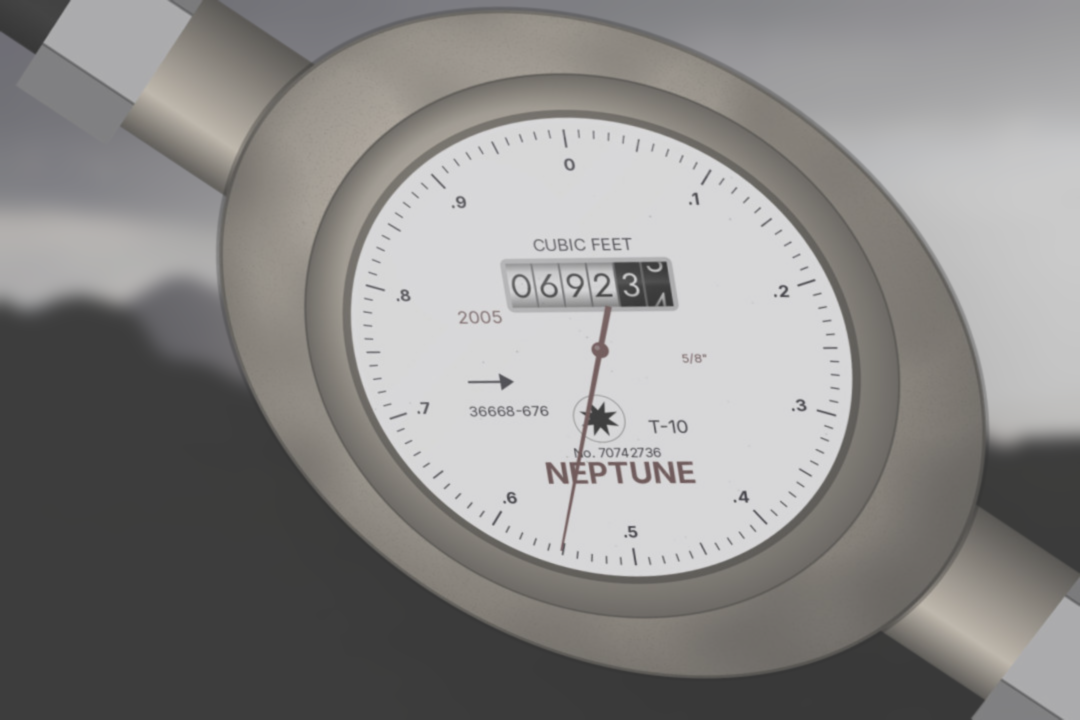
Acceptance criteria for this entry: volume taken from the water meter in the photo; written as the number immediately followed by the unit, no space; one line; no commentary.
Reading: 69233.55ft³
